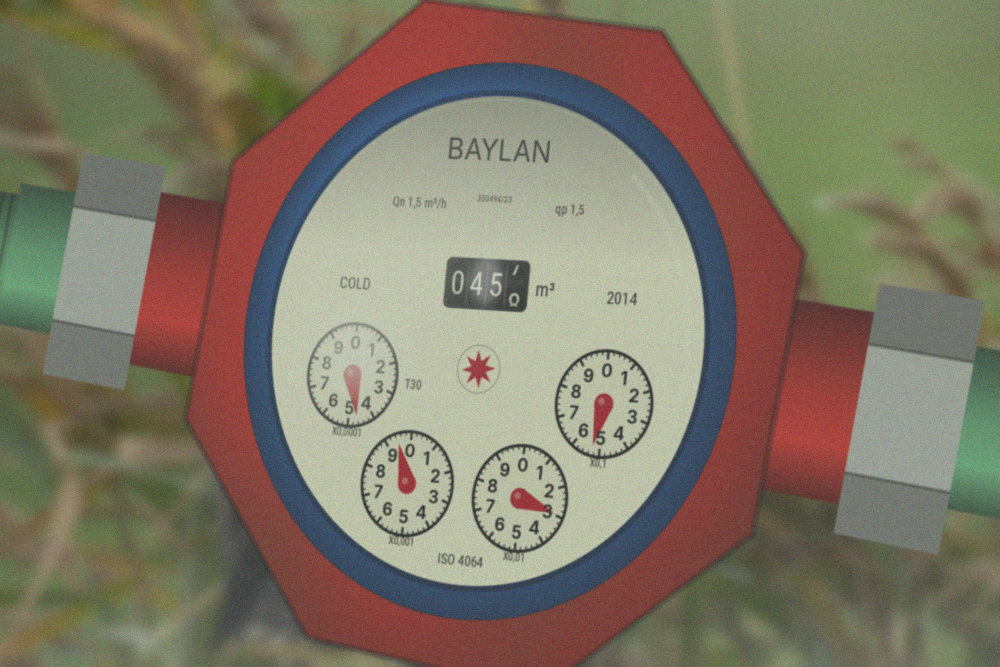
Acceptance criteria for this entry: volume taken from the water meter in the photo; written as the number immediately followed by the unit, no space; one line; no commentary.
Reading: 457.5294m³
